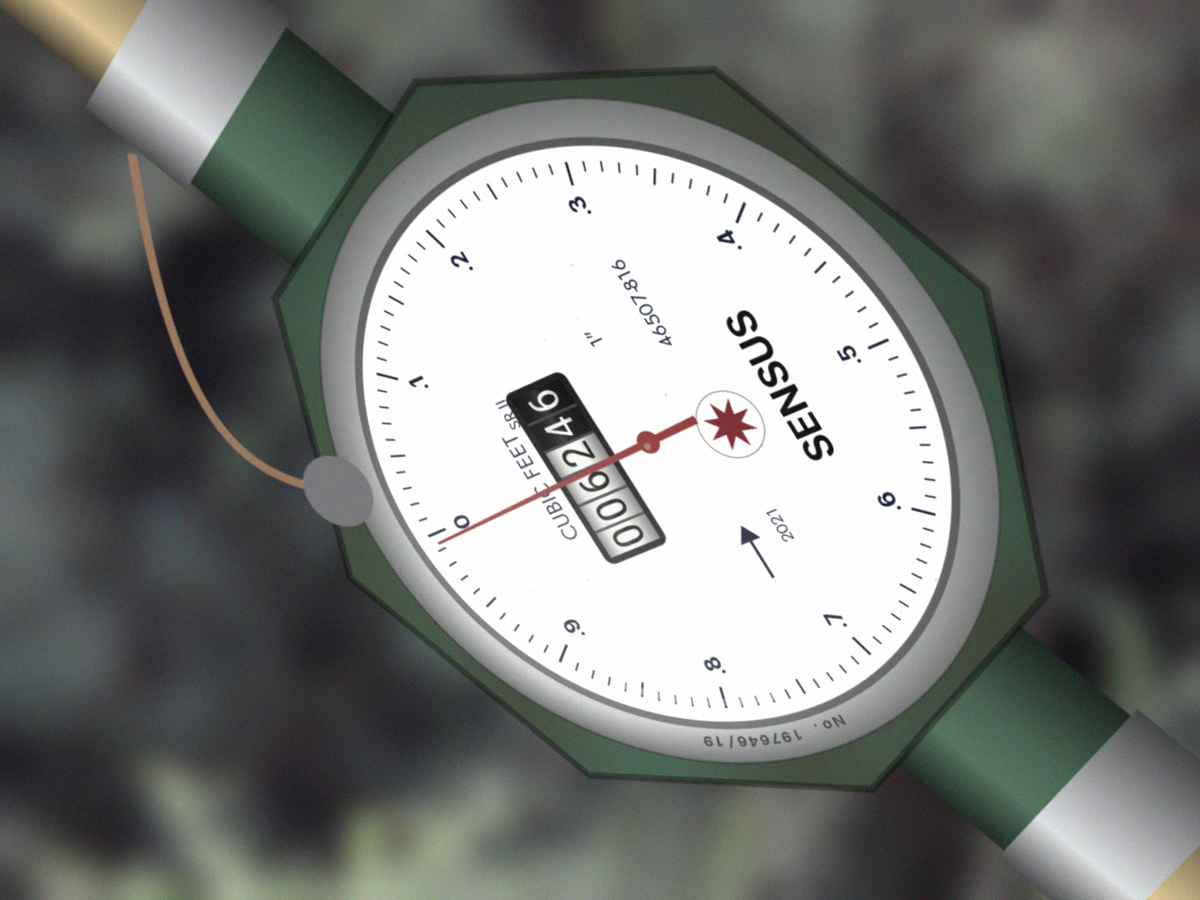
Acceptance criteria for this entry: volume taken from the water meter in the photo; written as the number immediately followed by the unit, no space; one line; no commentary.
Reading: 6245.99ft³
